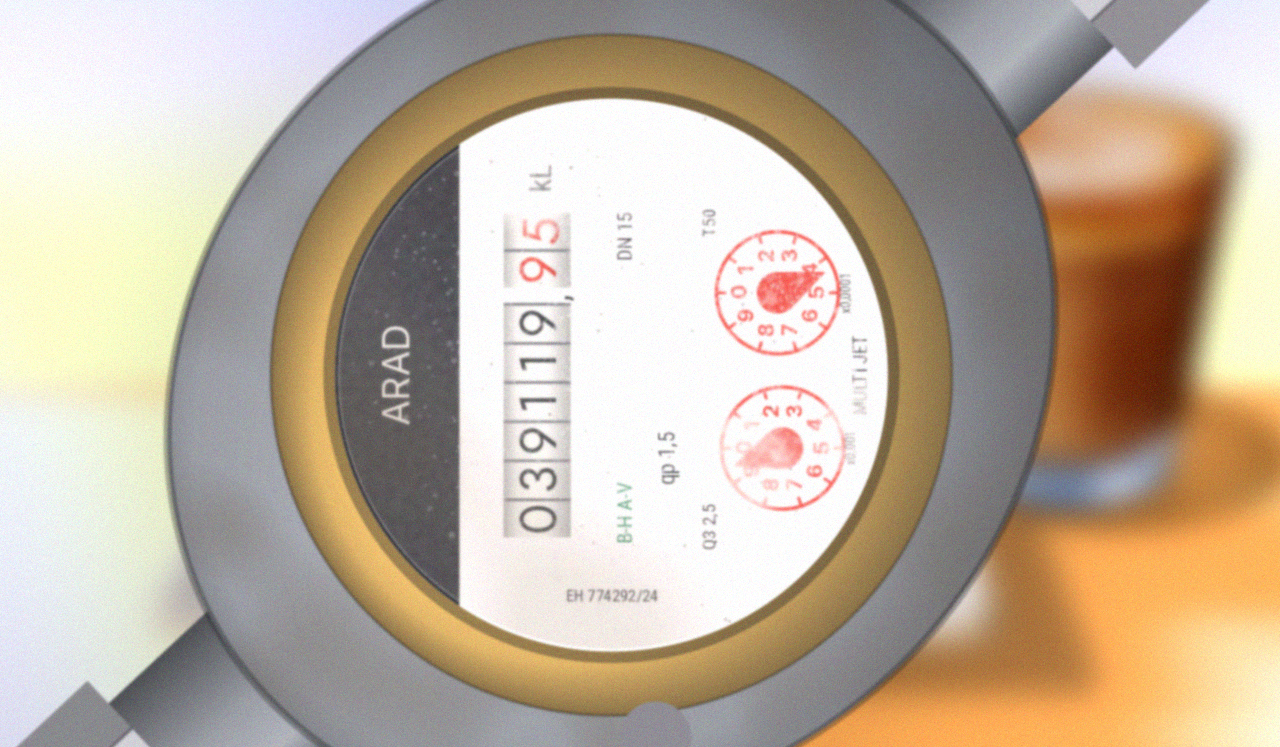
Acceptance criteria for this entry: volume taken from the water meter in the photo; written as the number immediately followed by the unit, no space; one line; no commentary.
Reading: 39119.9494kL
